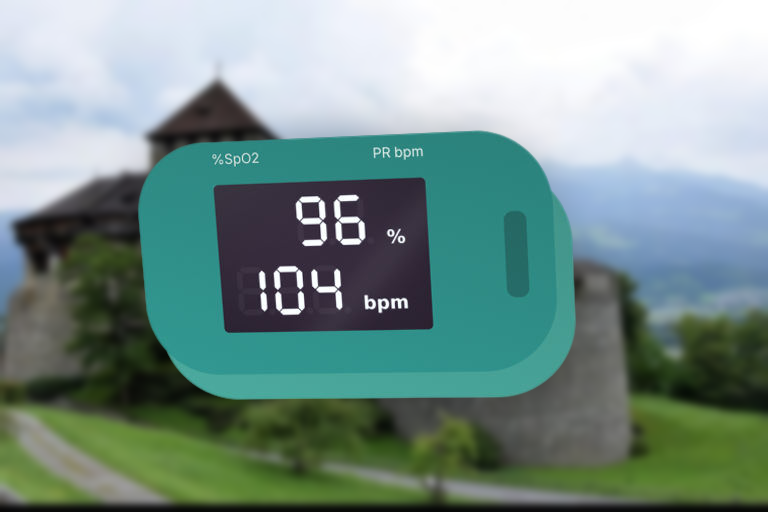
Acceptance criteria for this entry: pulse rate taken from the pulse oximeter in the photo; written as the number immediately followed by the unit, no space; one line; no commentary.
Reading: 104bpm
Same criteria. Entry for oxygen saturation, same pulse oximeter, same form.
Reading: 96%
